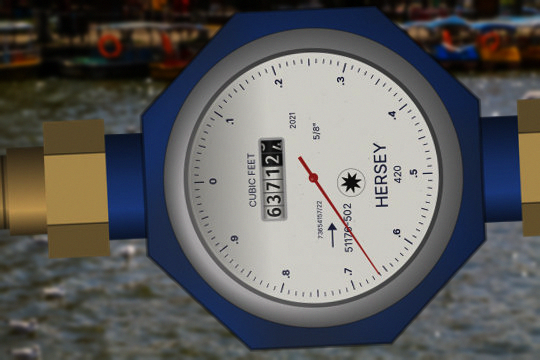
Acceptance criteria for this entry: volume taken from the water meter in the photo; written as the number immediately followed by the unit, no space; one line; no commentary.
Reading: 637123.66ft³
